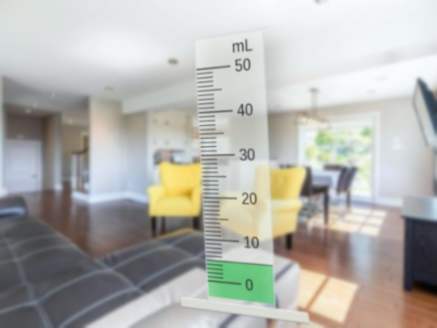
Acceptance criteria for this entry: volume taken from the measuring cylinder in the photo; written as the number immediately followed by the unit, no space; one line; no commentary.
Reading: 5mL
